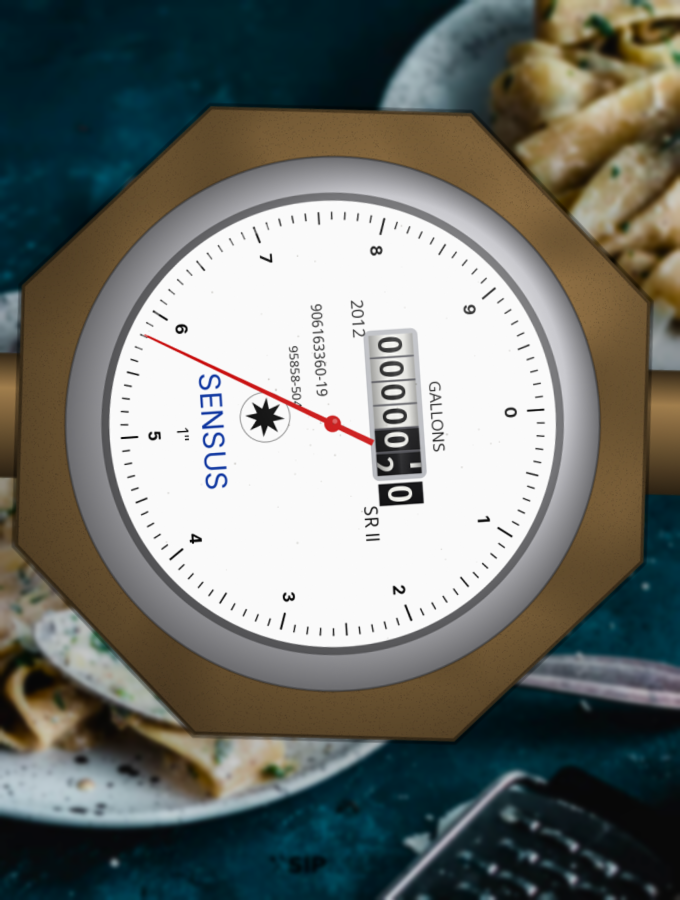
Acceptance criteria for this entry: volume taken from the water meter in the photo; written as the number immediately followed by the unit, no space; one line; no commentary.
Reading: 15.8gal
